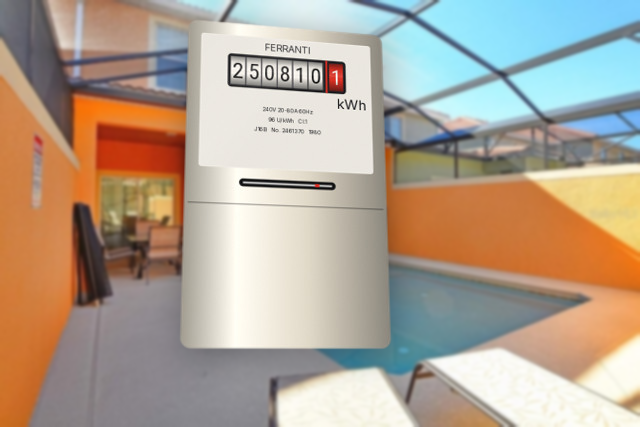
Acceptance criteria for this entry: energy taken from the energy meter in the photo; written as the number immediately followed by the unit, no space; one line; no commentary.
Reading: 250810.1kWh
